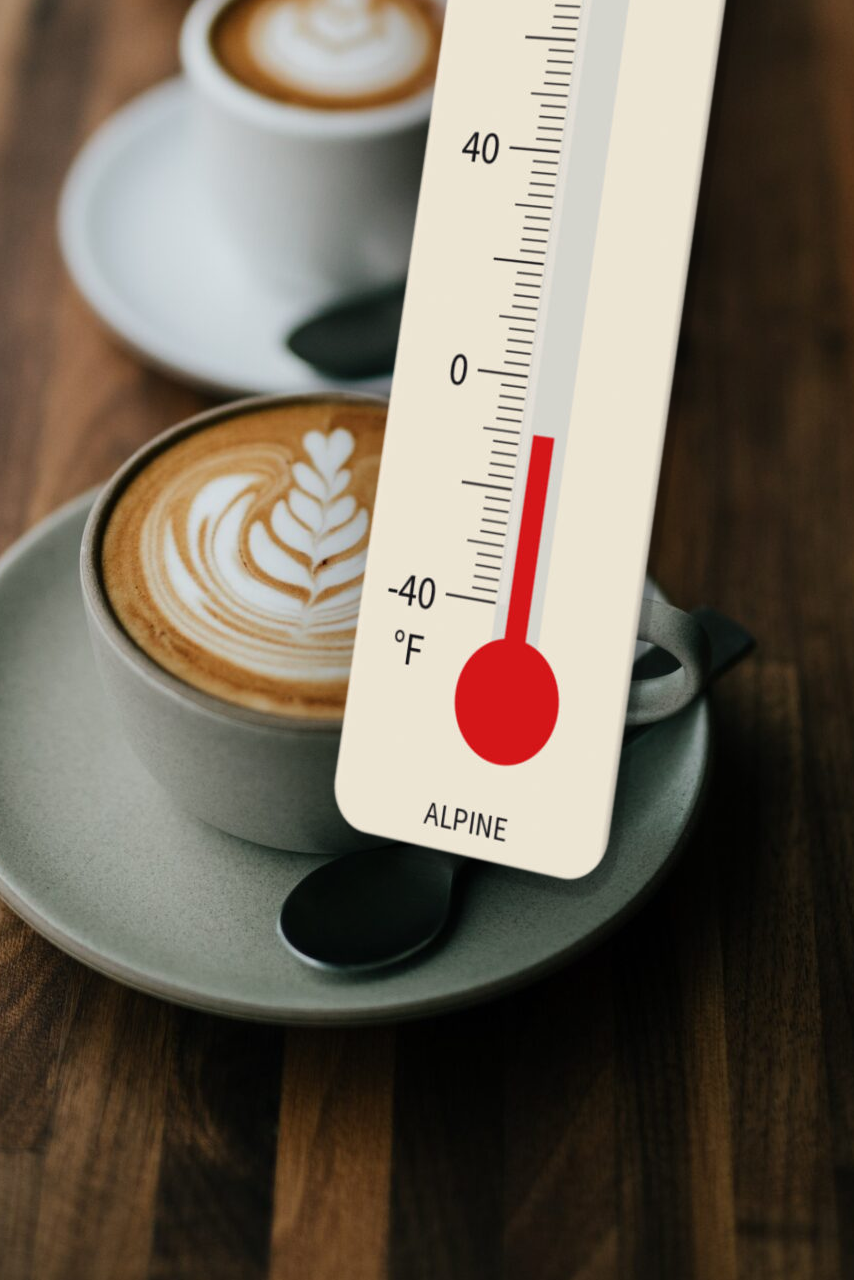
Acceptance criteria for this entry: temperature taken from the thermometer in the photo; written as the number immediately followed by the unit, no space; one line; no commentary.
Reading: -10°F
